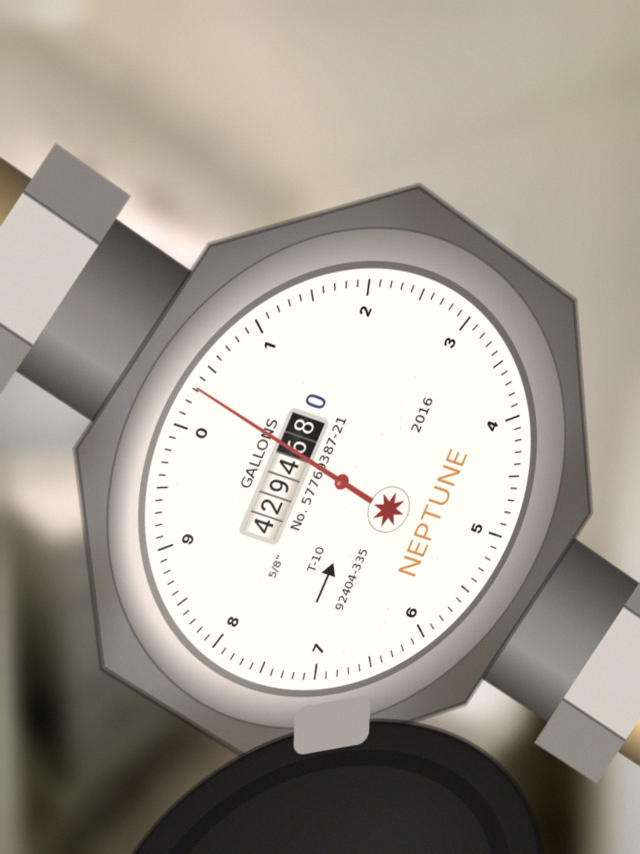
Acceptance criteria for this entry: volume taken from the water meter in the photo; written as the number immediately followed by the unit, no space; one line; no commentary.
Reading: 4294680.3gal
